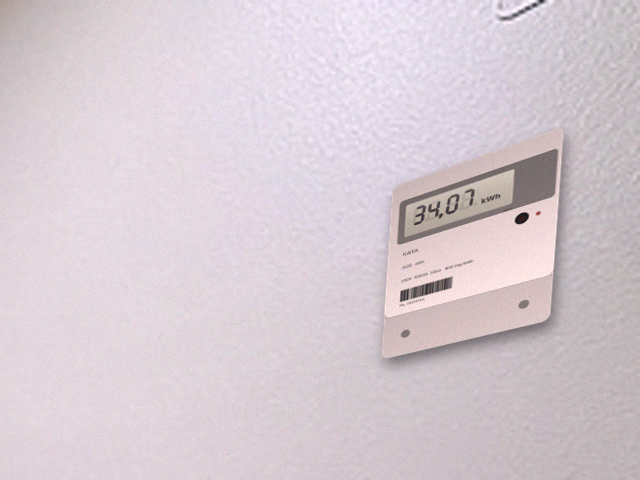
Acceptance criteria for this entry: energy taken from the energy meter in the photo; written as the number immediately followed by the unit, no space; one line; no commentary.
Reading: 34.07kWh
